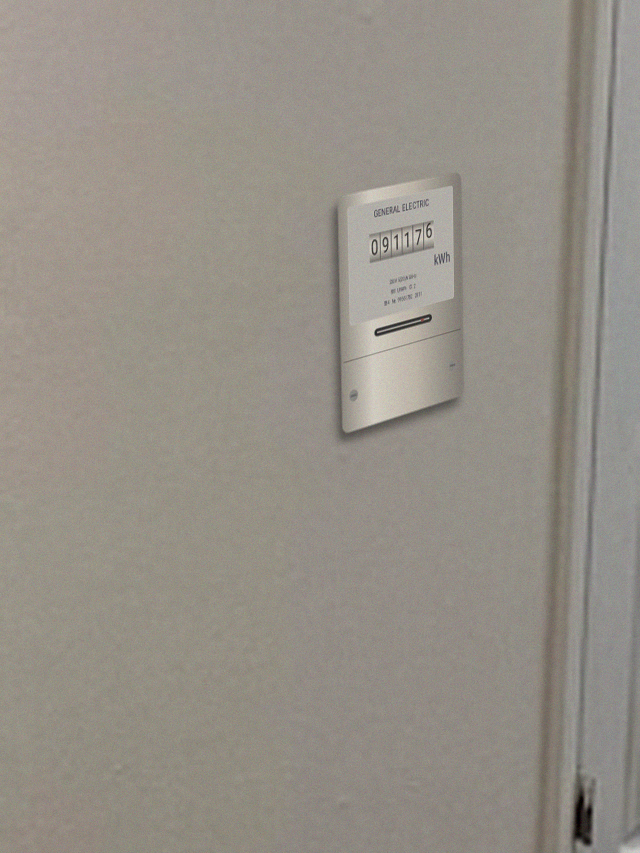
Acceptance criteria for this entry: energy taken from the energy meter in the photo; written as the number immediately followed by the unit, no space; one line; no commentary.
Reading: 91176kWh
